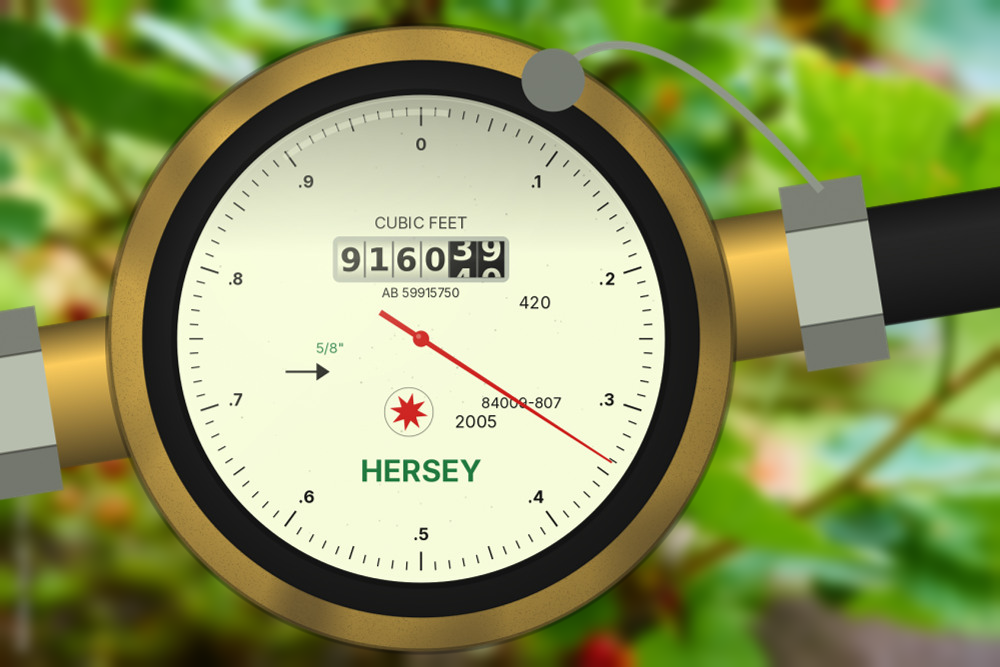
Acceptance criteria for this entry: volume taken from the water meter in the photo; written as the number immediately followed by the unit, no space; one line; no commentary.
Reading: 916039.34ft³
